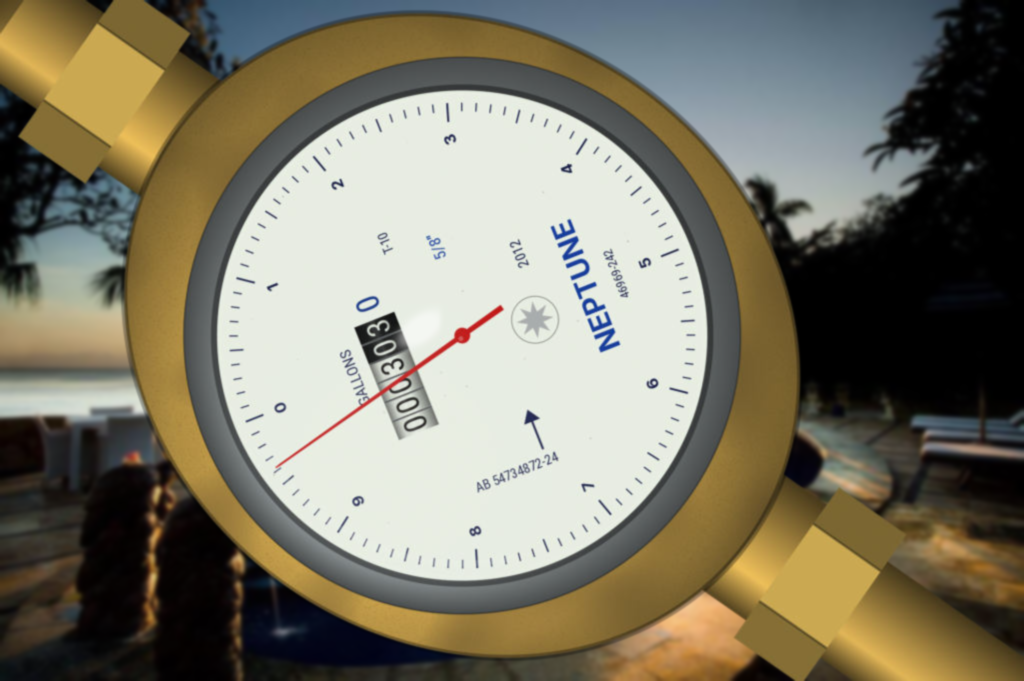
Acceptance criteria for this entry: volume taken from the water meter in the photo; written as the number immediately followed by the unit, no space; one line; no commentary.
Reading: 3029.6gal
